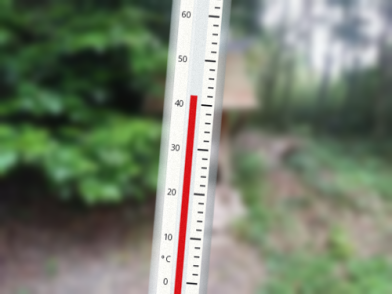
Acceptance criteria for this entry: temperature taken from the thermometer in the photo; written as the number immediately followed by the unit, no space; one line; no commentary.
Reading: 42°C
